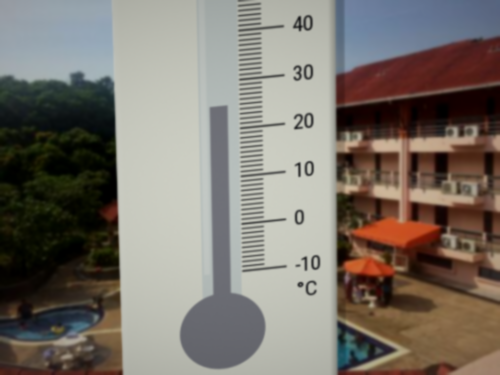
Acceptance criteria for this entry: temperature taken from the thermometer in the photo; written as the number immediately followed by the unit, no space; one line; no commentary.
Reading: 25°C
